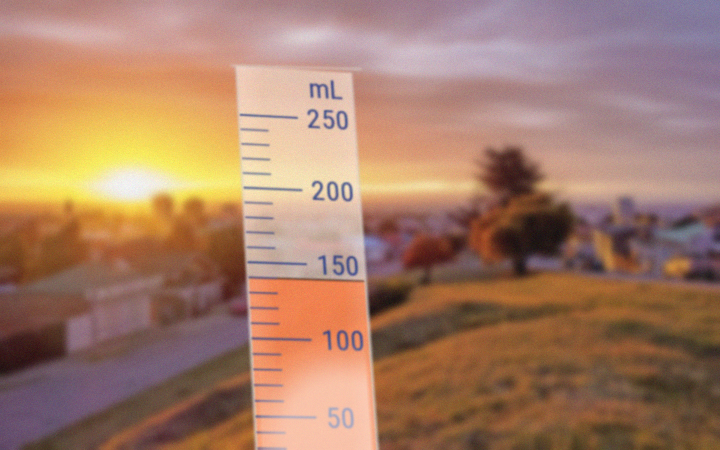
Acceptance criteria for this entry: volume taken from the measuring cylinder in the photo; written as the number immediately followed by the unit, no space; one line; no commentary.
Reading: 140mL
